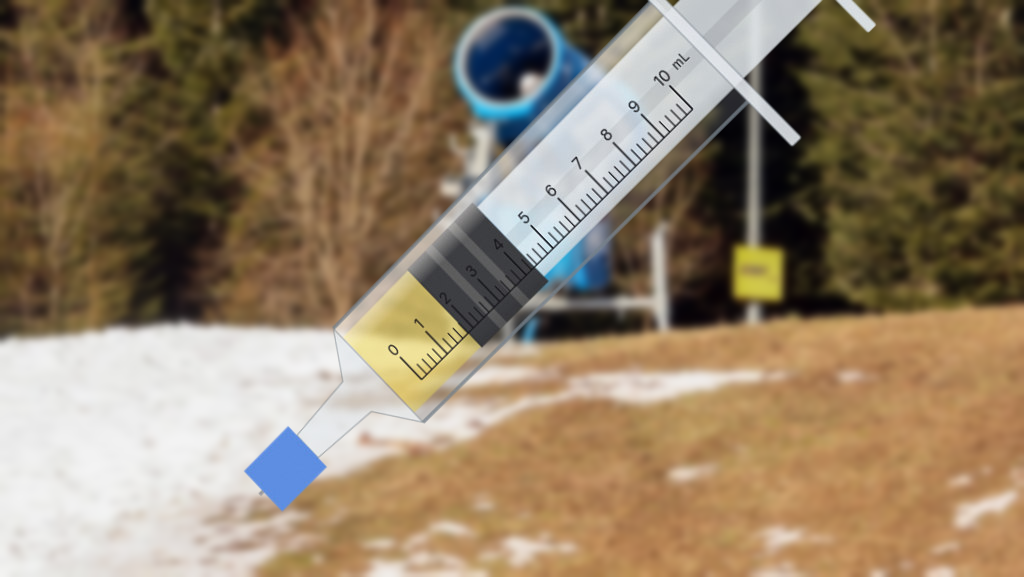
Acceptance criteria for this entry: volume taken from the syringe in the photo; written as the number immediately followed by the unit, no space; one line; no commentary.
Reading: 1.8mL
